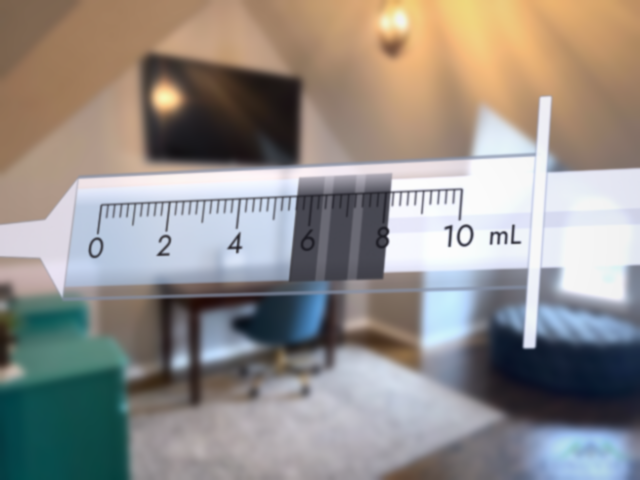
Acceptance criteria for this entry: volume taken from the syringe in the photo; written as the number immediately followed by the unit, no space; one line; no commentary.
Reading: 5.6mL
